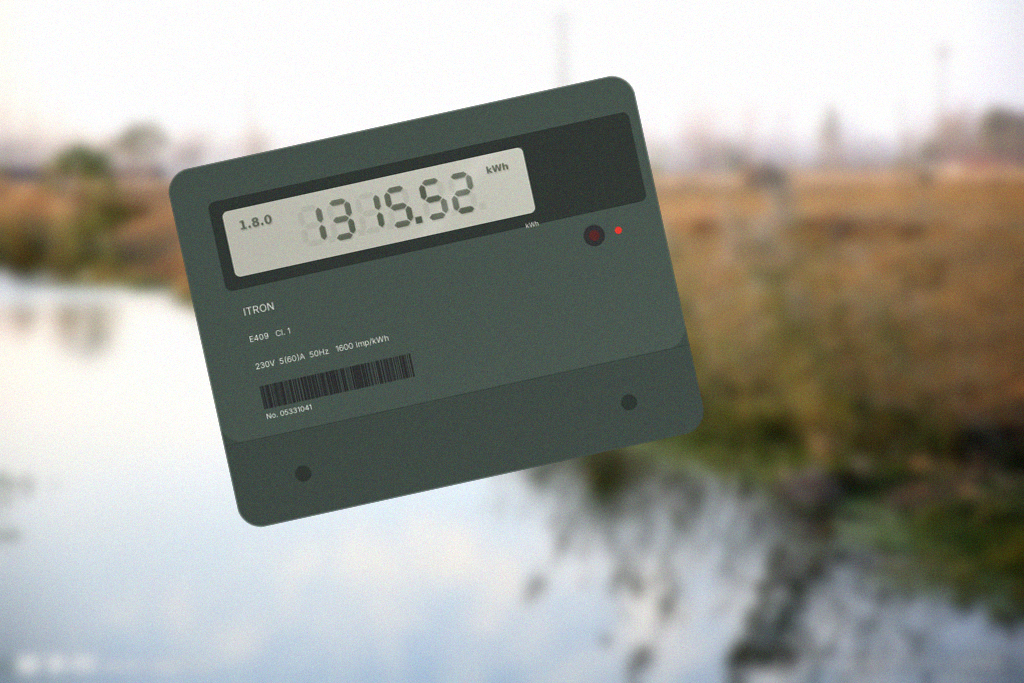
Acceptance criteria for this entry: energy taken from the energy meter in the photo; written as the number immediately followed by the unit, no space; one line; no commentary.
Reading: 1315.52kWh
